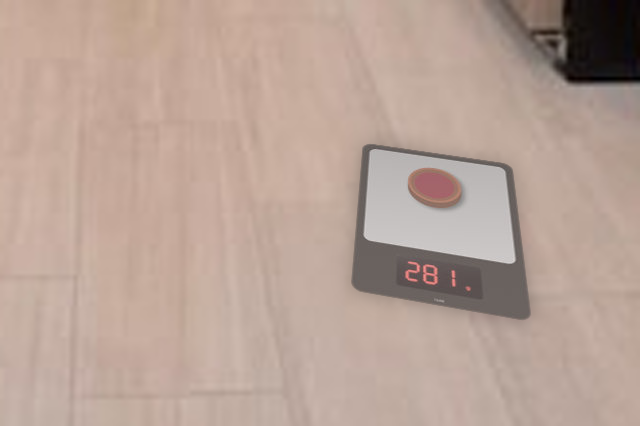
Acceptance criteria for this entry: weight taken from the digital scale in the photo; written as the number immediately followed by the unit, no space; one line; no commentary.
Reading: 281g
